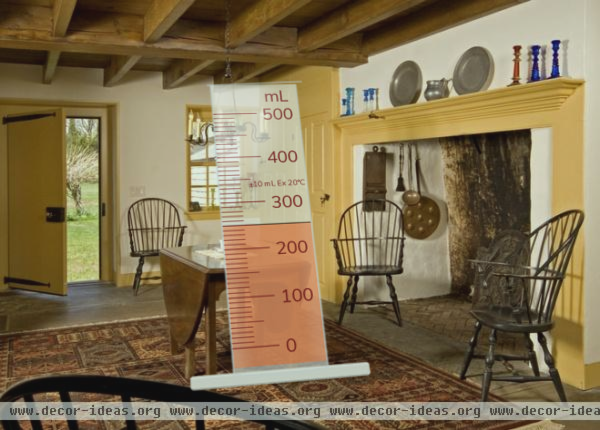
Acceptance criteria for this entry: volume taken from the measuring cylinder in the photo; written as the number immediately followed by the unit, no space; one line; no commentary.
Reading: 250mL
